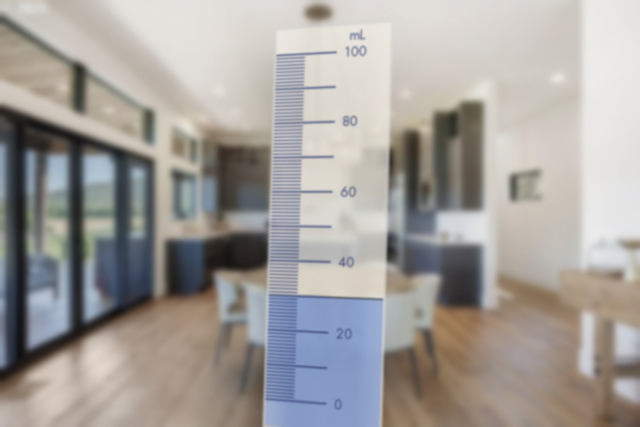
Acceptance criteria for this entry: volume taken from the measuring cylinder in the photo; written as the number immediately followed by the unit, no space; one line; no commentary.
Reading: 30mL
